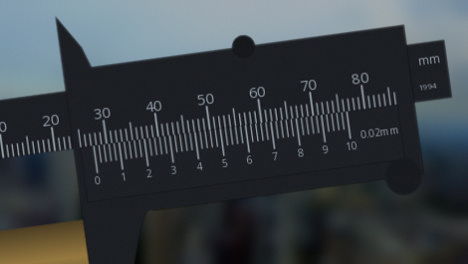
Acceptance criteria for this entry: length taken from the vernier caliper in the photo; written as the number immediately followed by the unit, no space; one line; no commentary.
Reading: 27.5mm
